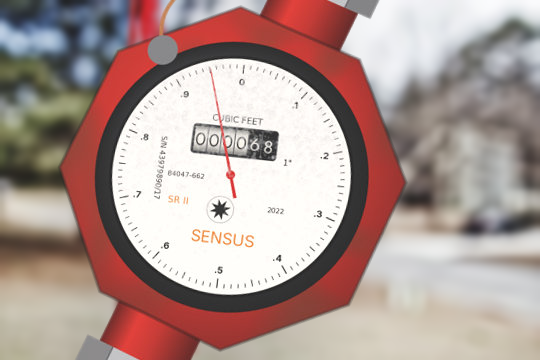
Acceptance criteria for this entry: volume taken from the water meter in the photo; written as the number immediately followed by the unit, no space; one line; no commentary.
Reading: 67.95ft³
